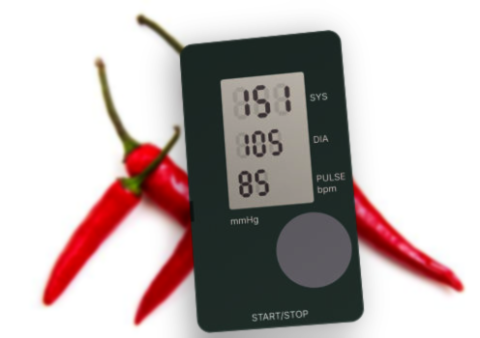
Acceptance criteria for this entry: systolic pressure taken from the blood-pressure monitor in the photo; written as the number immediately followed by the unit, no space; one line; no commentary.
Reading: 151mmHg
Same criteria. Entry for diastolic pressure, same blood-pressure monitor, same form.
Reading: 105mmHg
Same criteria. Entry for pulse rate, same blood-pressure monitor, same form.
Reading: 85bpm
